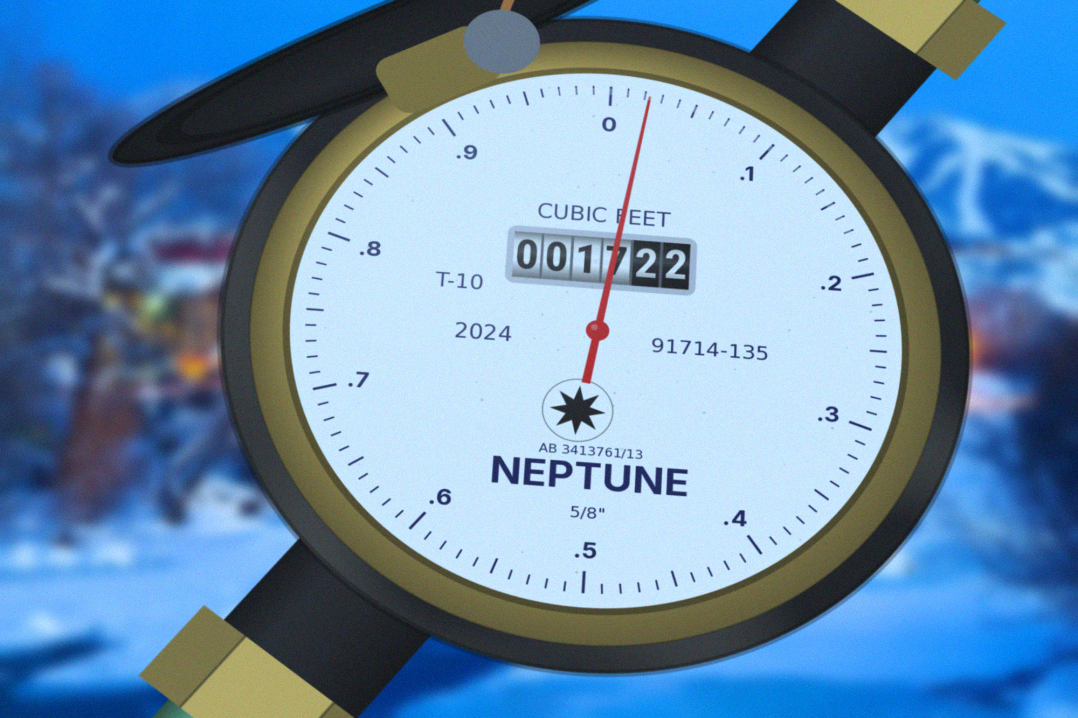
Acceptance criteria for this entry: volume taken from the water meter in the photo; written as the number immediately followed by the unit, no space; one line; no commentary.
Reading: 1722.02ft³
